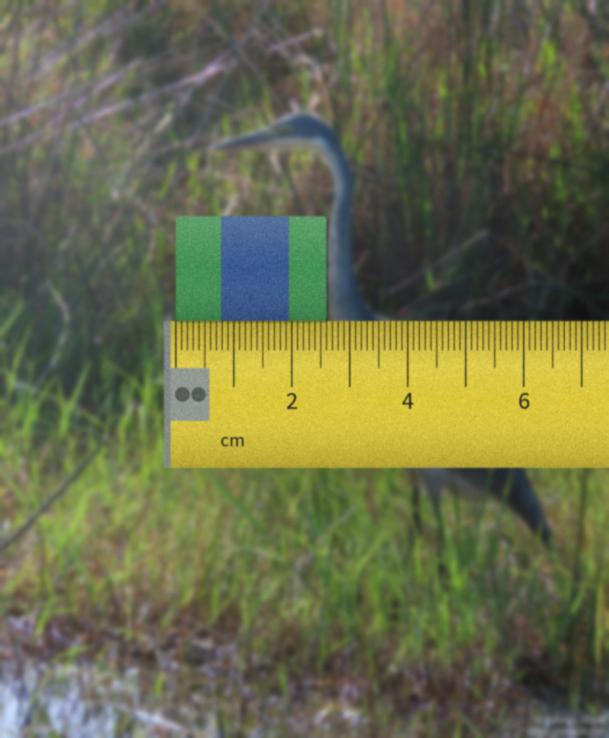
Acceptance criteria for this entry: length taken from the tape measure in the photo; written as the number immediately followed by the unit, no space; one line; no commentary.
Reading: 2.6cm
